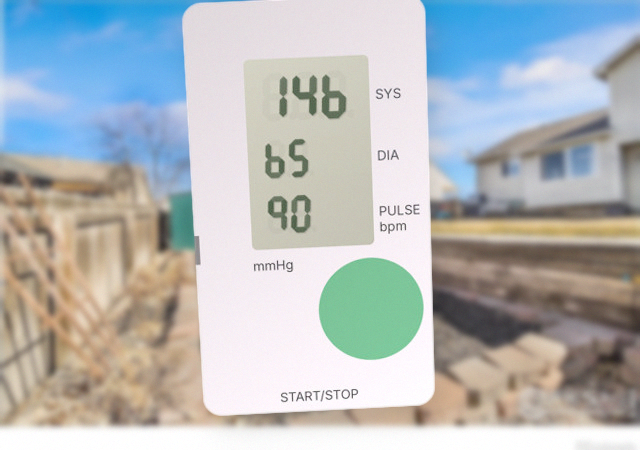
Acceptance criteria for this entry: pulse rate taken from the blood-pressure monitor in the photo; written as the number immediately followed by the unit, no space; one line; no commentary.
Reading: 90bpm
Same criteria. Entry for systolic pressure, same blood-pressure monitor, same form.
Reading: 146mmHg
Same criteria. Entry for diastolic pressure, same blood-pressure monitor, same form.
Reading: 65mmHg
